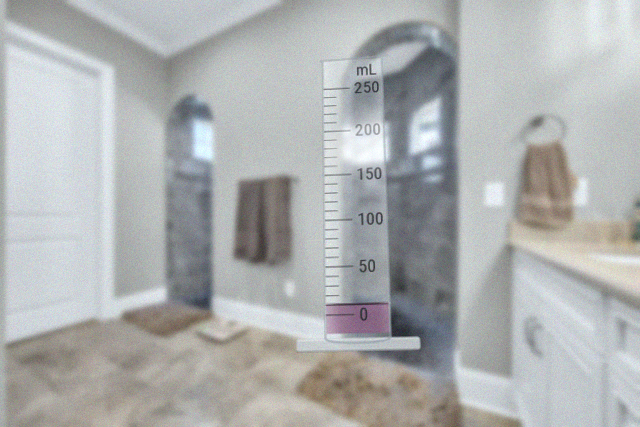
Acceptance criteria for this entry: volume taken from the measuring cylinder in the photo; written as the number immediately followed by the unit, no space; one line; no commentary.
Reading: 10mL
